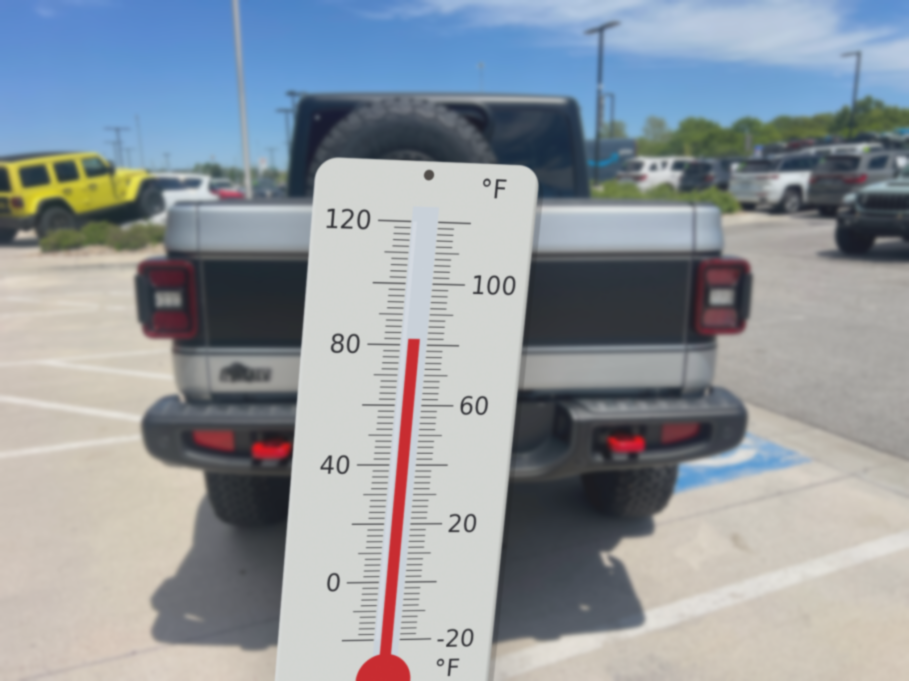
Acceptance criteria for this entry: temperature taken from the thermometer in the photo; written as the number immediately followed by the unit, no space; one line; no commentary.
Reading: 82°F
